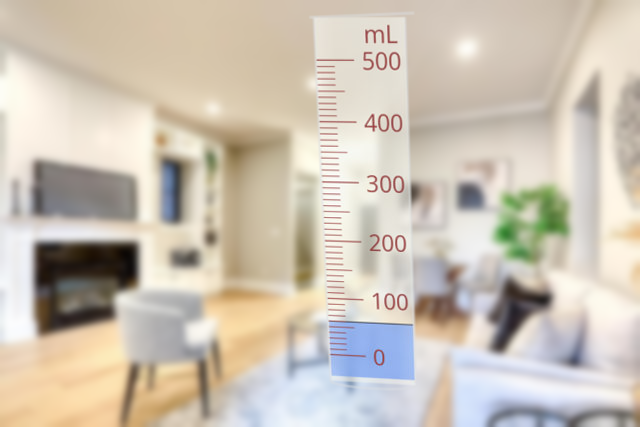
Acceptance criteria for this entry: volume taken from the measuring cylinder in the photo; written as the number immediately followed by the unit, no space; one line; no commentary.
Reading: 60mL
